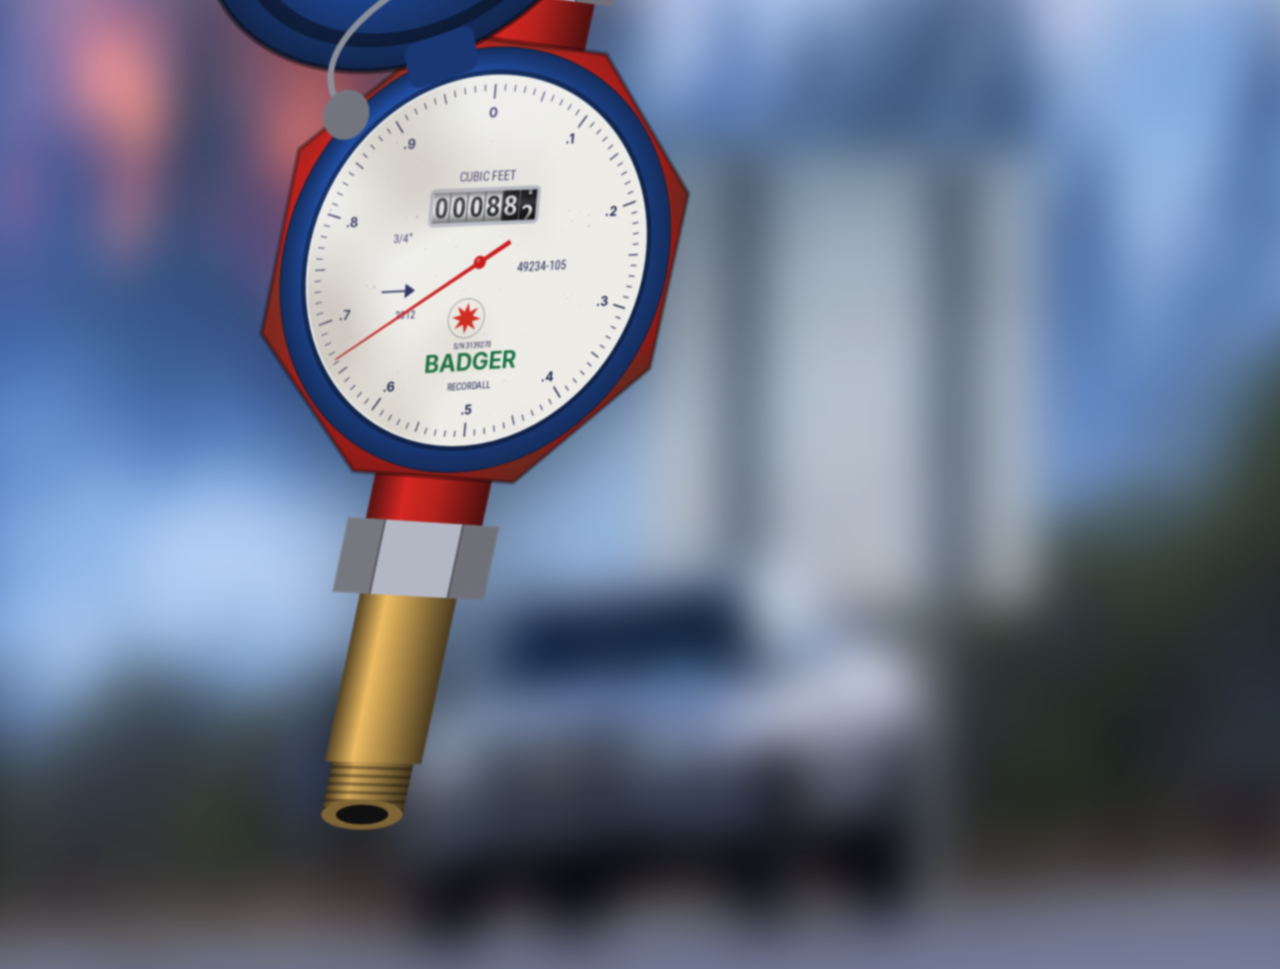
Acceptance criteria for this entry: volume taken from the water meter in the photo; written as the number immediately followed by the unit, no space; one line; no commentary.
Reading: 881.66ft³
